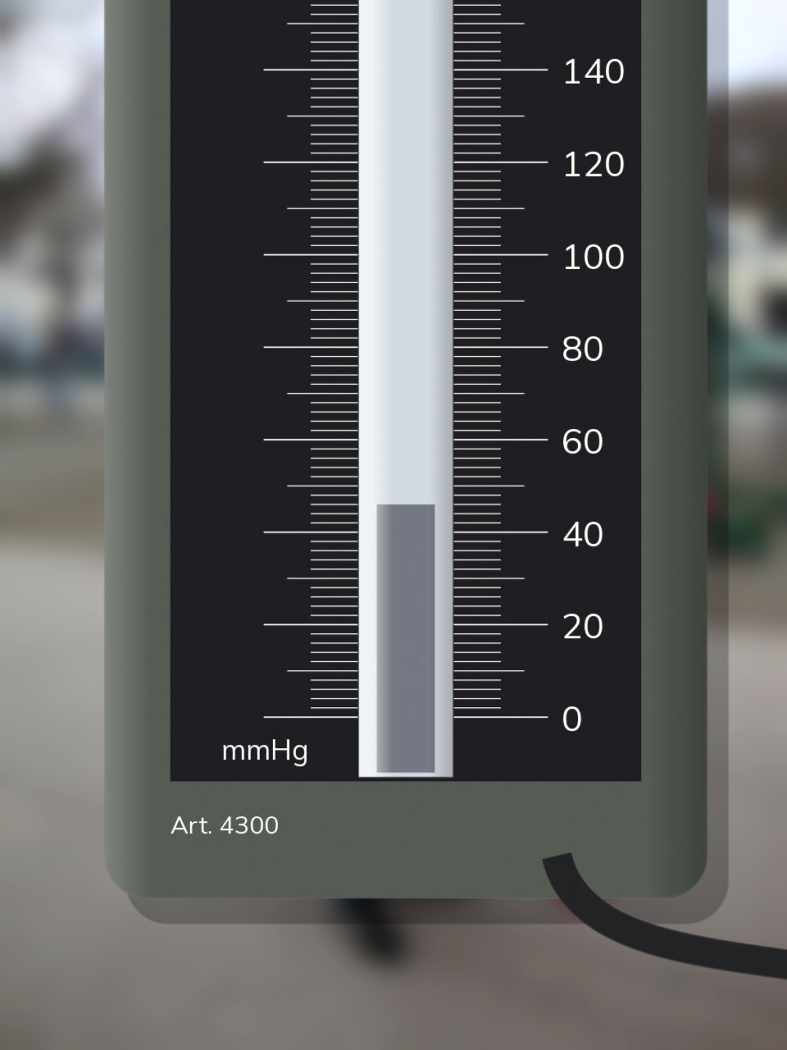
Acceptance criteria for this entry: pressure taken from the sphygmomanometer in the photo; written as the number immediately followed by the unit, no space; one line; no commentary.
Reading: 46mmHg
